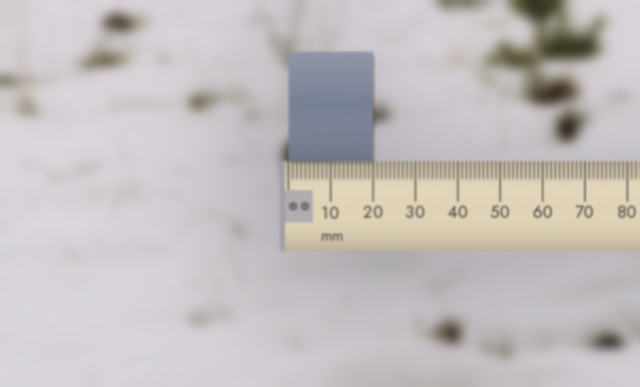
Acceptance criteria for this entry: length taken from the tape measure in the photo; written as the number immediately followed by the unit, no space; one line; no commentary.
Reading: 20mm
